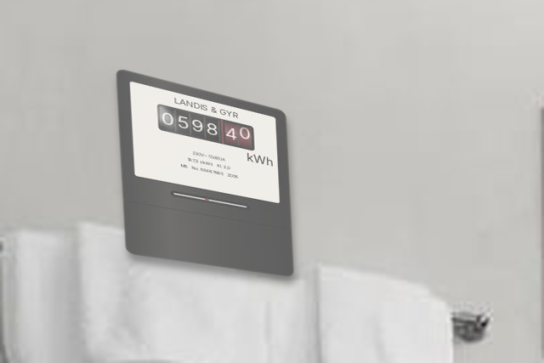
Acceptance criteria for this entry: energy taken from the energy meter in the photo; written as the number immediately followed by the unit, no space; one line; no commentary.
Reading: 598.40kWh
